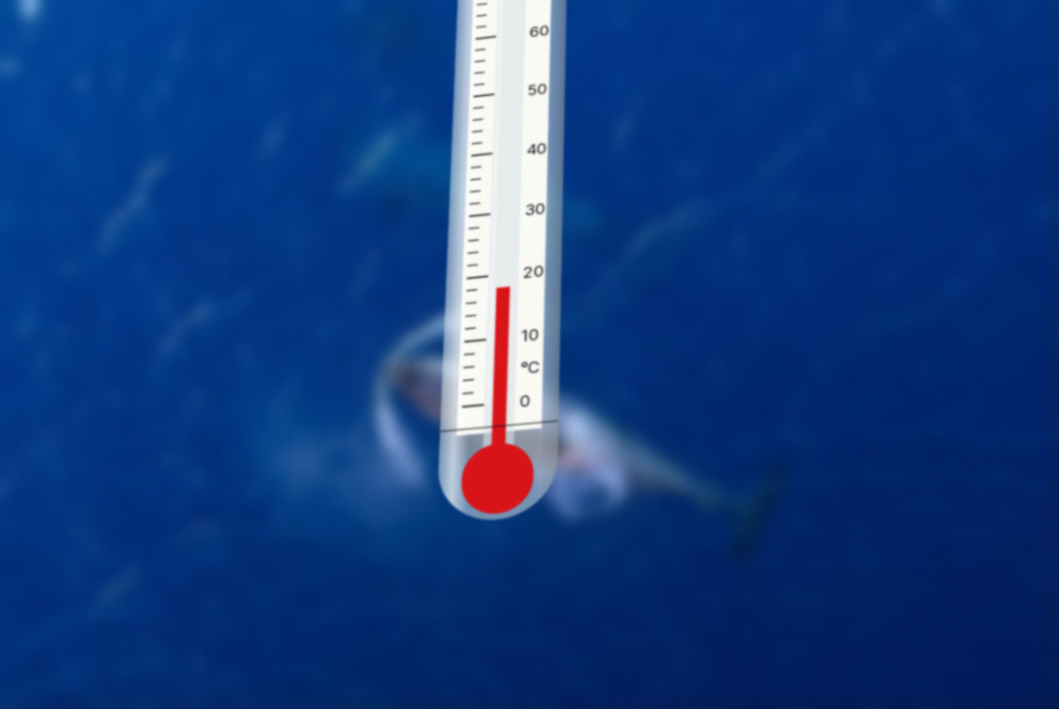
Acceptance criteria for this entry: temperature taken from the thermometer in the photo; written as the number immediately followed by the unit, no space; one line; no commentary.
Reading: 18°C
